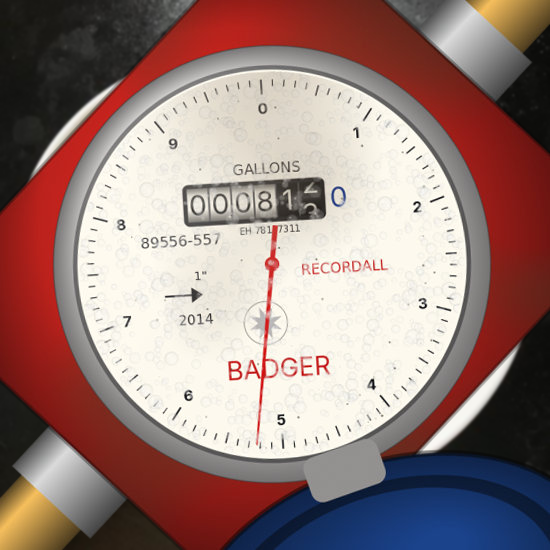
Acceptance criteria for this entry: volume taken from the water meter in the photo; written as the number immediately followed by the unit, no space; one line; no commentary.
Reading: 8125.2gal
